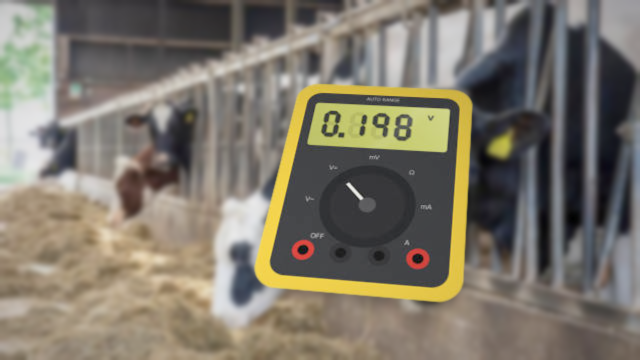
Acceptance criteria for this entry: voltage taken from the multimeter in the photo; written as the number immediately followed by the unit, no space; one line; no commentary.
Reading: 0.198V
